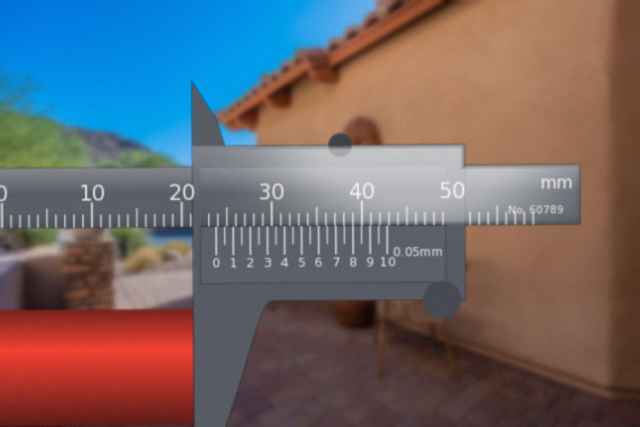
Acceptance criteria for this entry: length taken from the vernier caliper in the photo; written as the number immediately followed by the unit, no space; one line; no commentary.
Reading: 23.8mm
